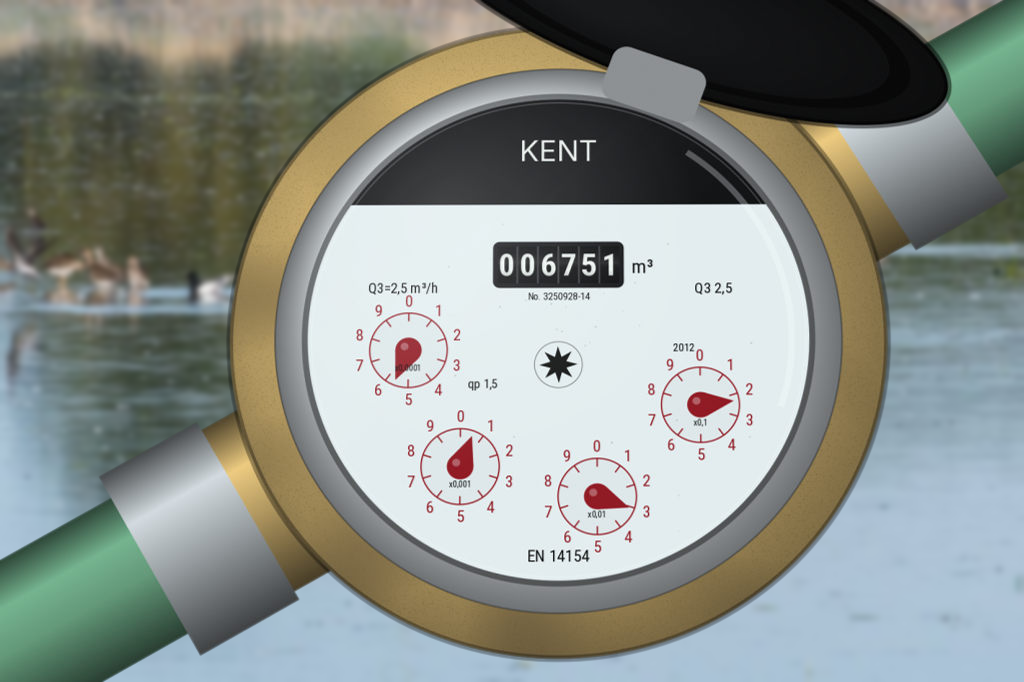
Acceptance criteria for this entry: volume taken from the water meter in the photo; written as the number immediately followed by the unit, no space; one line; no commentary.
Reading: 6751.2305m³
